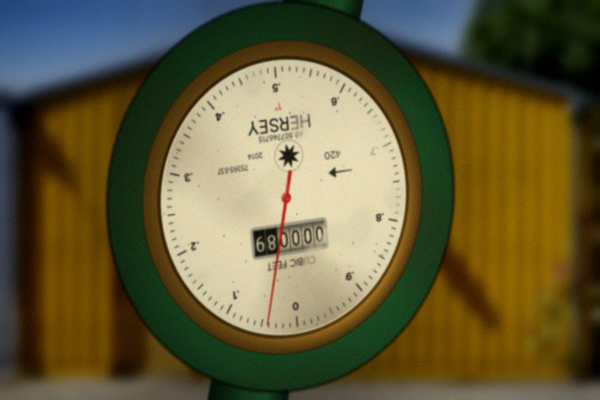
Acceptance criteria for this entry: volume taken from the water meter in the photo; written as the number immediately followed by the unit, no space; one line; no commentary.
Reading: 89.04ft³
